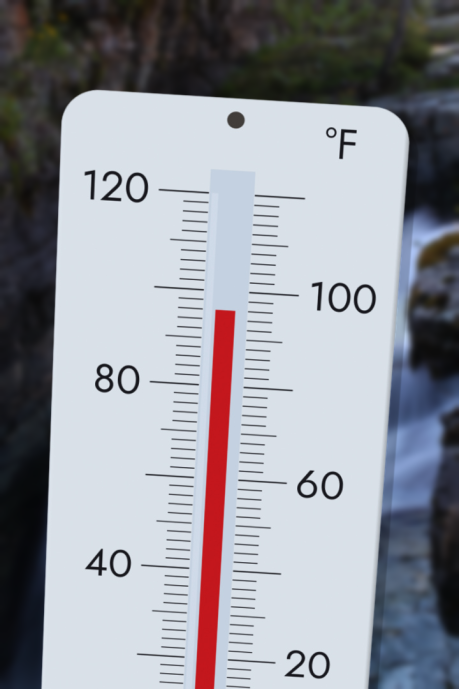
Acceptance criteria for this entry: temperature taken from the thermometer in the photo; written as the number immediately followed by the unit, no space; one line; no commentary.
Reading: 96°F
